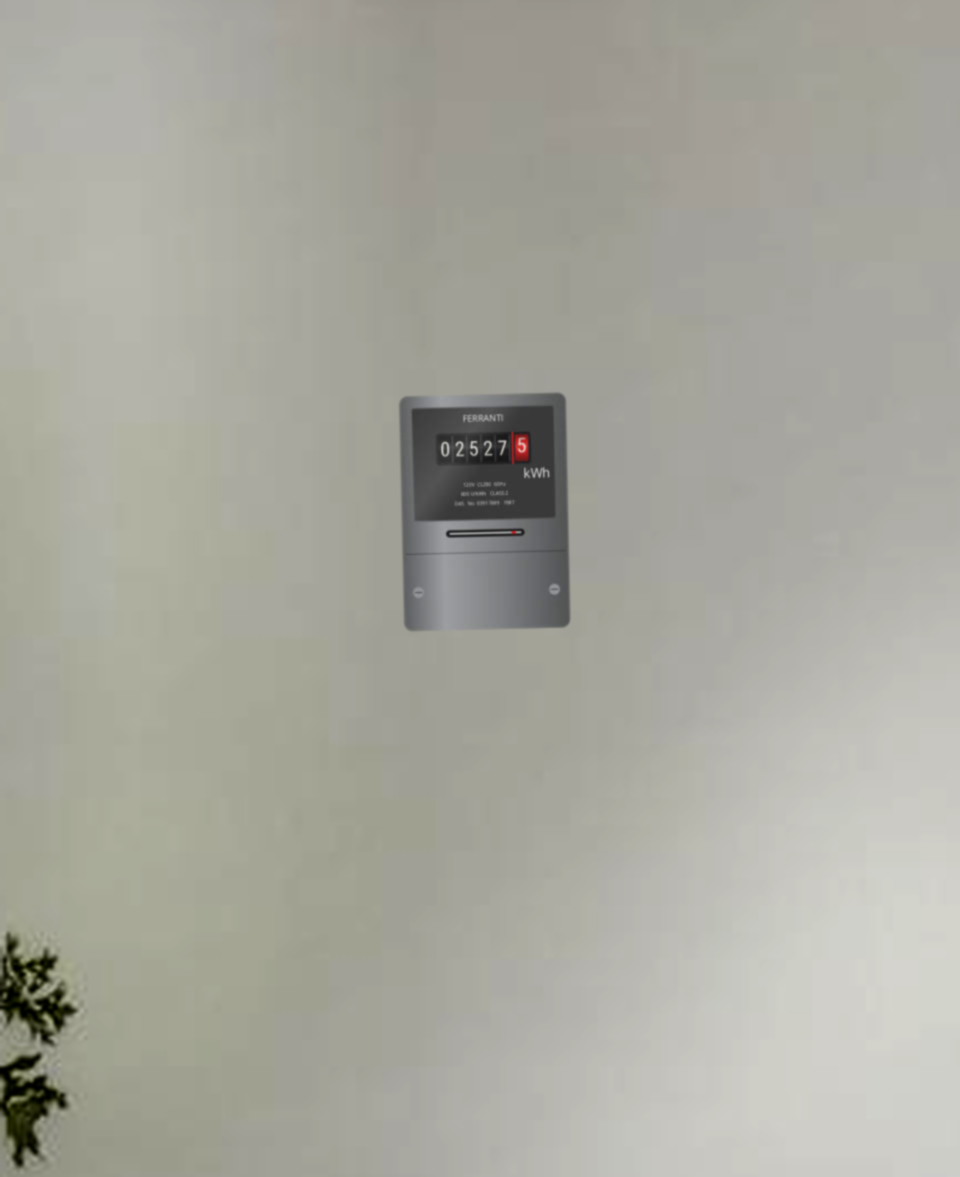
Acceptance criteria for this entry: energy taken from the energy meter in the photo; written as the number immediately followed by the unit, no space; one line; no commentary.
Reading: 2527.5kWh
